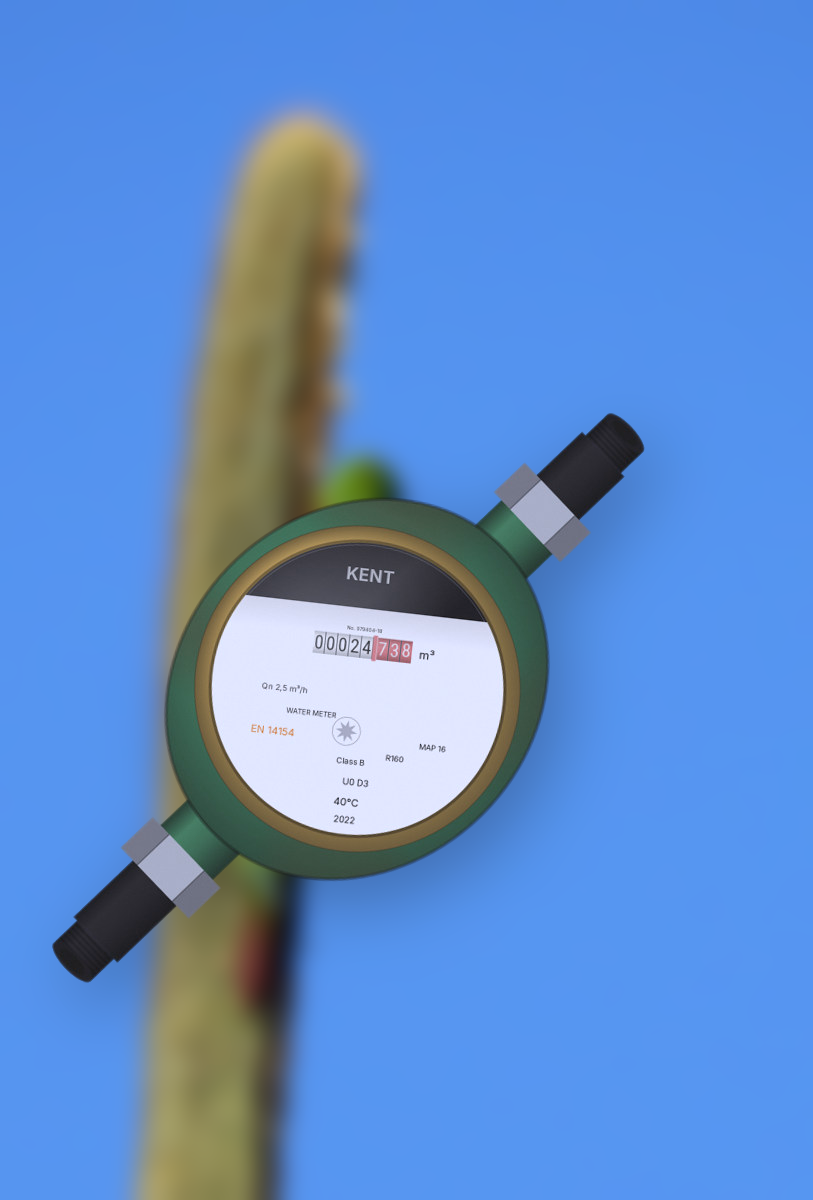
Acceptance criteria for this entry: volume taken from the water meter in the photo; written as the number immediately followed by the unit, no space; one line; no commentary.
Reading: 24.738m³
